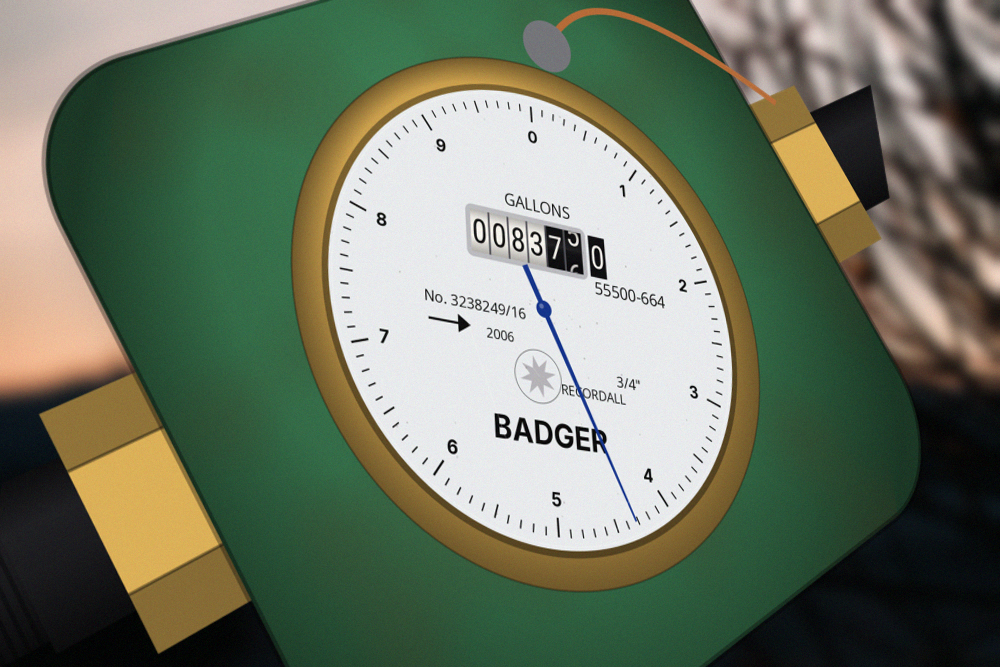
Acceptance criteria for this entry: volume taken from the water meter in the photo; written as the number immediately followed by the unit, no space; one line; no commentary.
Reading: 83754.3gal
